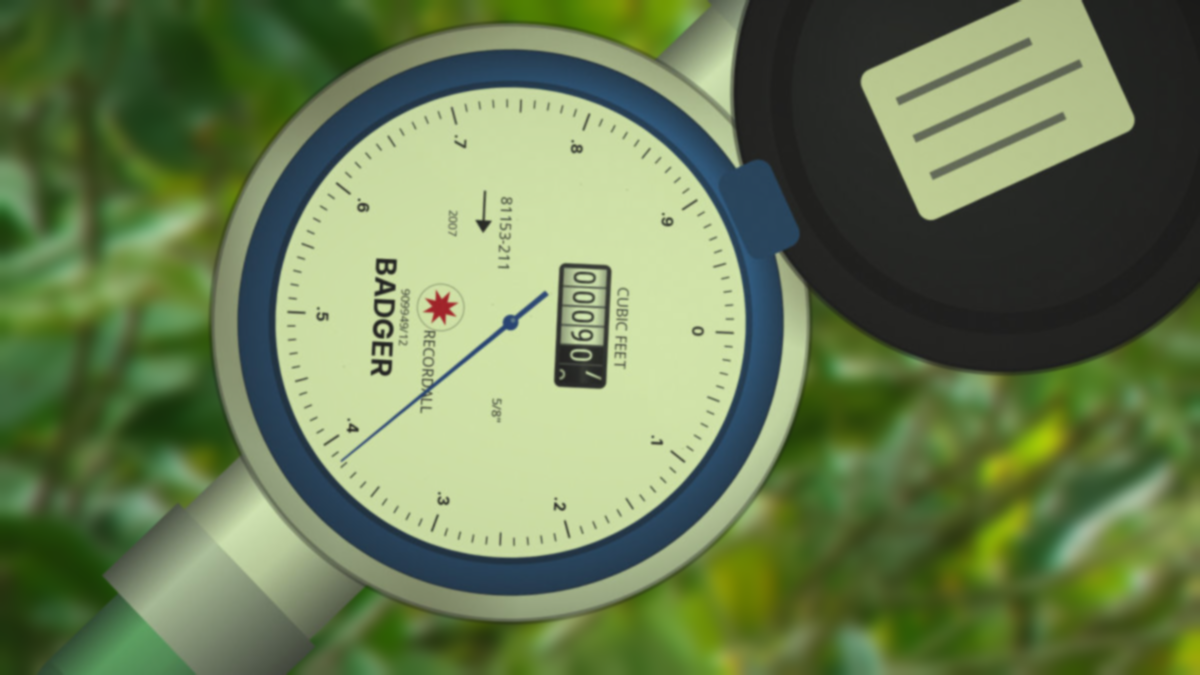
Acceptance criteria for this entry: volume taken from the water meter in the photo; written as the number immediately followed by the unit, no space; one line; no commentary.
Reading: 907.38ft³
